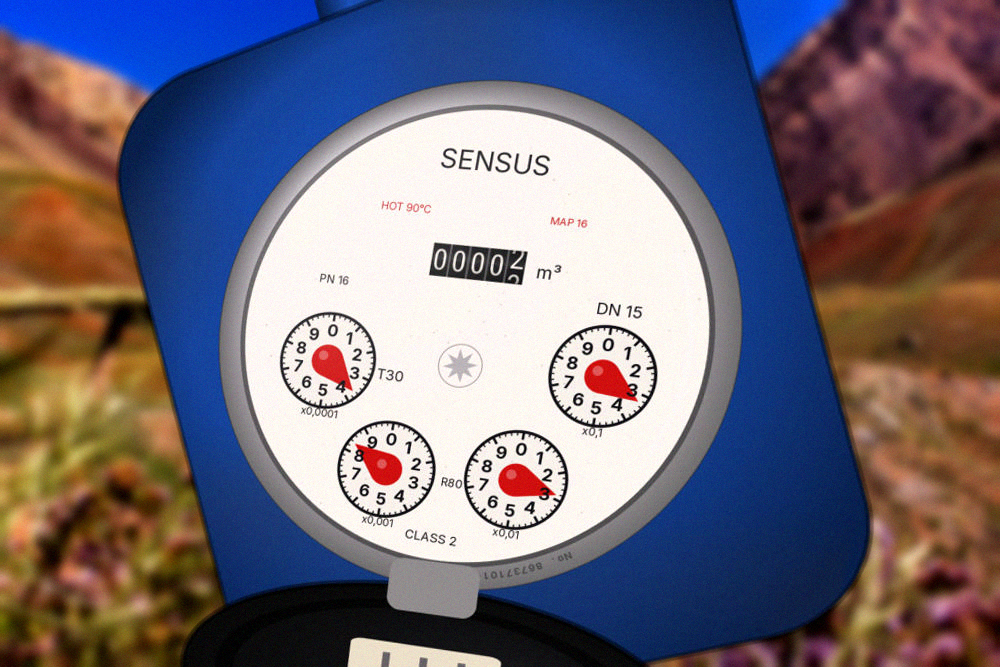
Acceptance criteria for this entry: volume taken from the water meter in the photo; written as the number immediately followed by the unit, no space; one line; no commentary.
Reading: 2.3283m³
